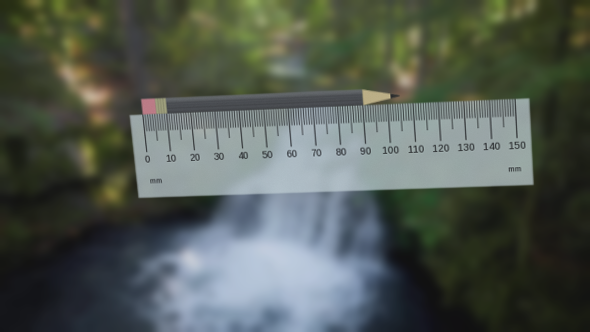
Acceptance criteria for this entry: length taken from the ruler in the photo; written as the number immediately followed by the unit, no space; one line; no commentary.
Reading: 105mm
